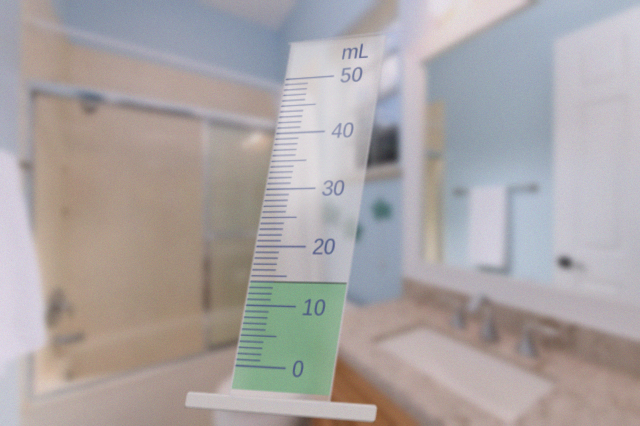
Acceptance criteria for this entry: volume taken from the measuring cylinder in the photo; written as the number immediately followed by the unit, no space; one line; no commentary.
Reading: 14mL
